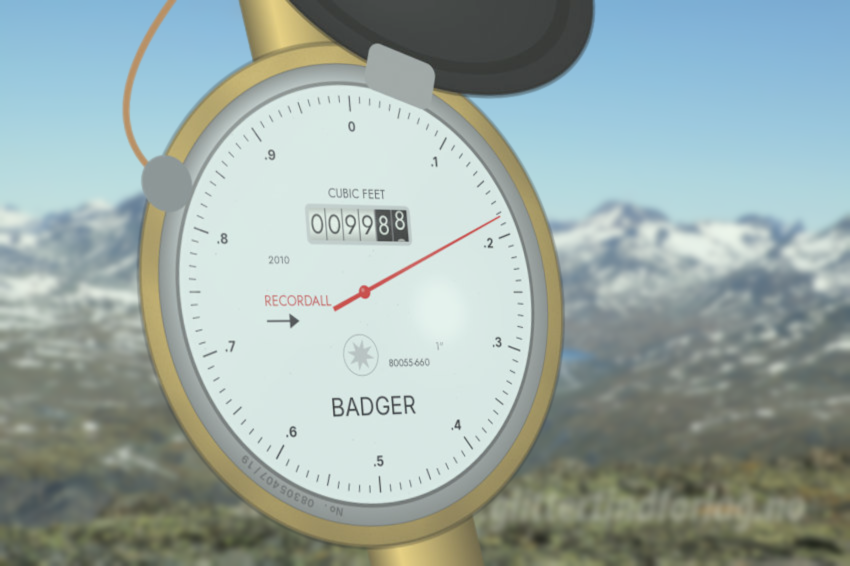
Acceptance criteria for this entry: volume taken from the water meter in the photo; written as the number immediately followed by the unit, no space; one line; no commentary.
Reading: 9988.18ft³
